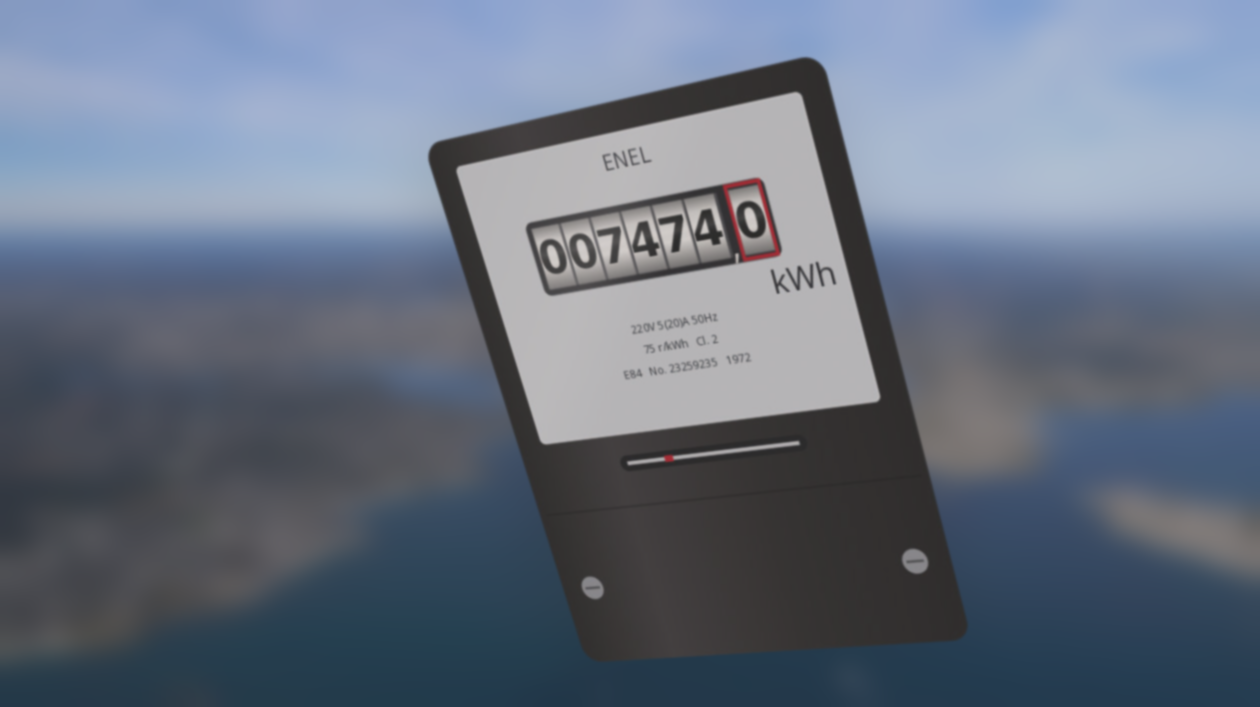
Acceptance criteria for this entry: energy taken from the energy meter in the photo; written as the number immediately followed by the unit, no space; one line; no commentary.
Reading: 7474.0kWh
